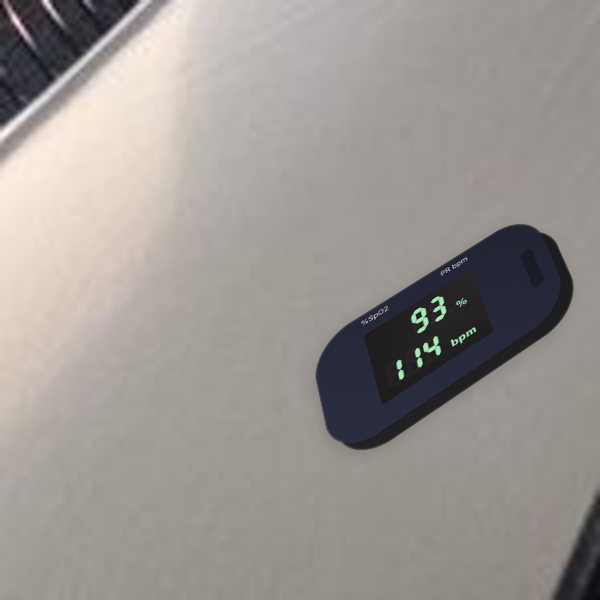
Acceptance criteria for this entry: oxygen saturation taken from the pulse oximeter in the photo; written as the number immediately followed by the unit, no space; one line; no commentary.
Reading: 93%
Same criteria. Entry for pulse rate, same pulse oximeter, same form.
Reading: 114bpm
